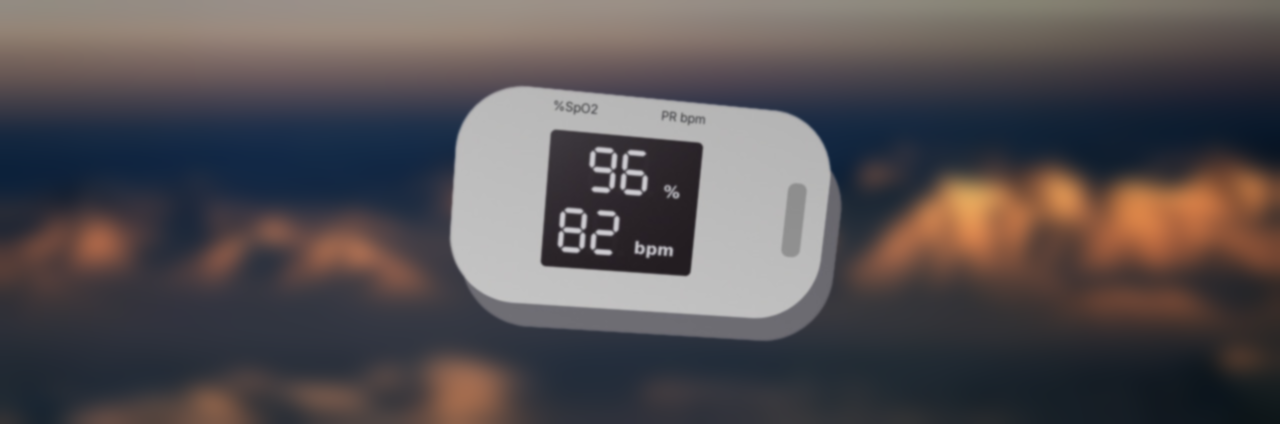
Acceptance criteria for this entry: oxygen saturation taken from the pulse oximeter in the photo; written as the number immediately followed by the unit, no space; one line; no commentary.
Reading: 96%
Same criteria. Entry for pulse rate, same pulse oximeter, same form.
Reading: 82bpm
